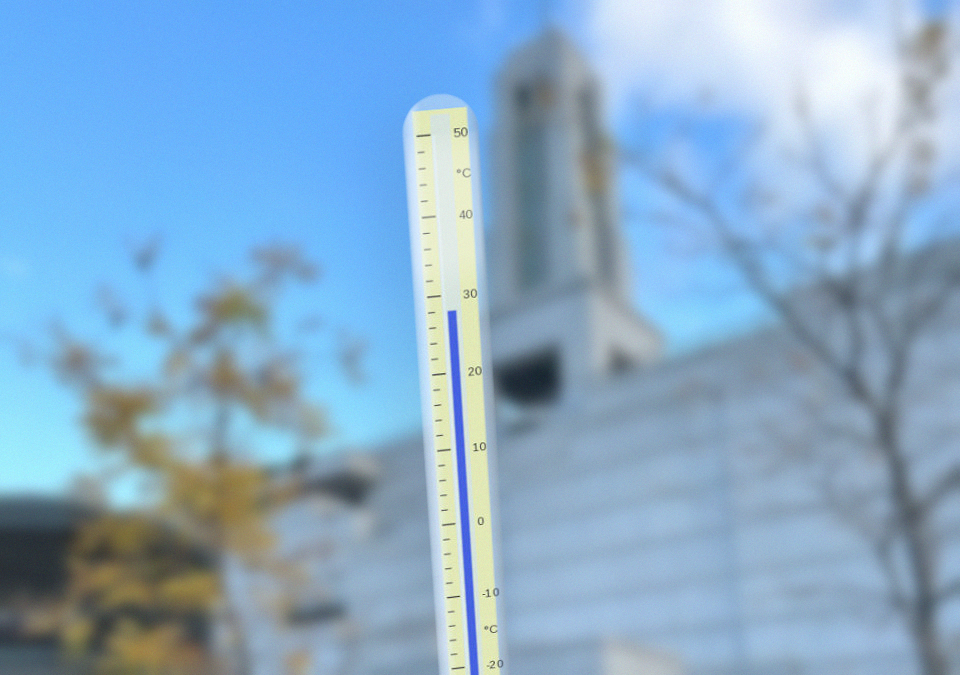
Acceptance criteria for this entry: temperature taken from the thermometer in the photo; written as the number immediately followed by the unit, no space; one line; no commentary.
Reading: 28°C
